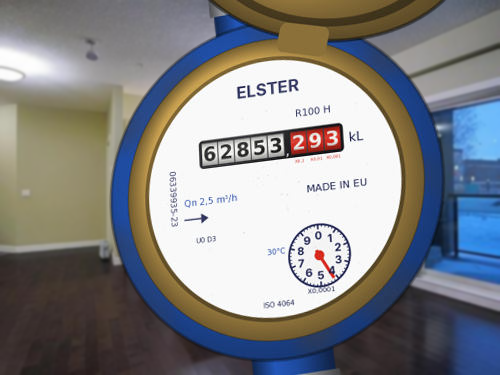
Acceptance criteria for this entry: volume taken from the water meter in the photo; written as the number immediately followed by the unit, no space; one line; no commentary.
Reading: 62853.2934kL
